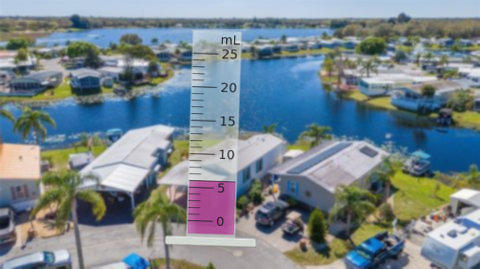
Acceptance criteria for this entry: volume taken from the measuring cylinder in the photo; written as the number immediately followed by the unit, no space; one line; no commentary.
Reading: 6mL
